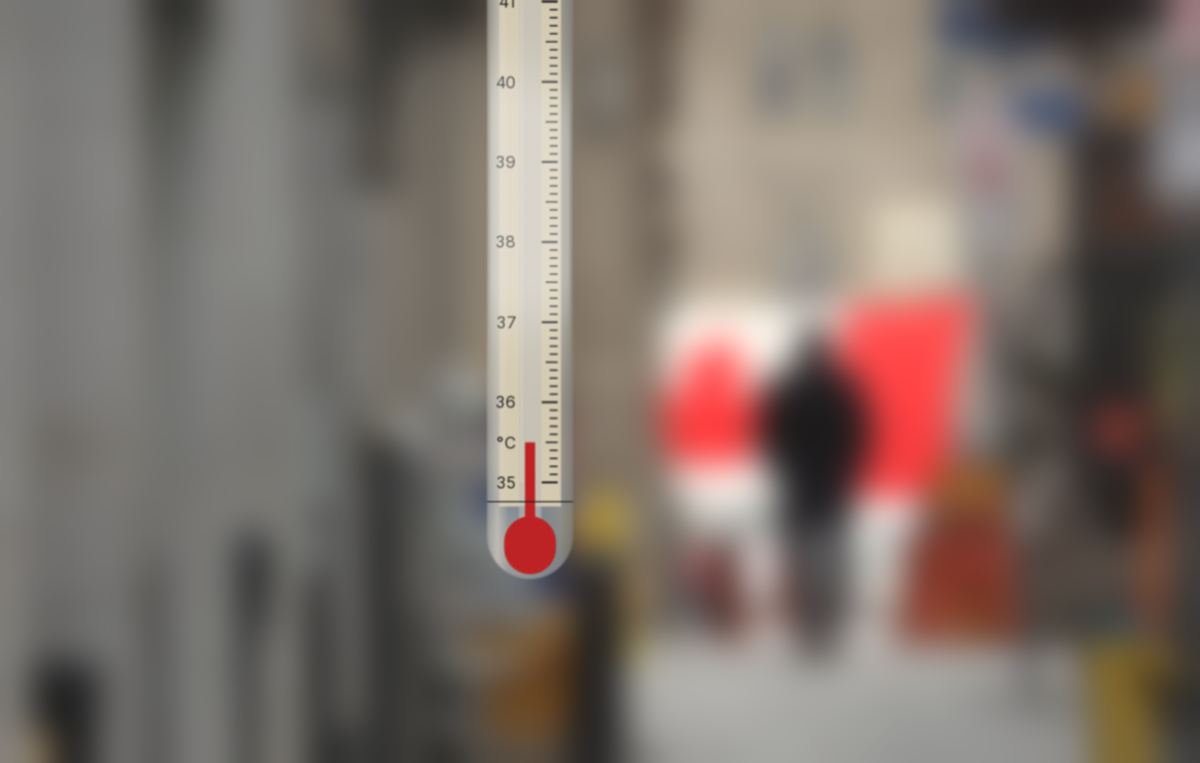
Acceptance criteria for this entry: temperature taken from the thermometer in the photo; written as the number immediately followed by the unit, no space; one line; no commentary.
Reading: 35.5°C
